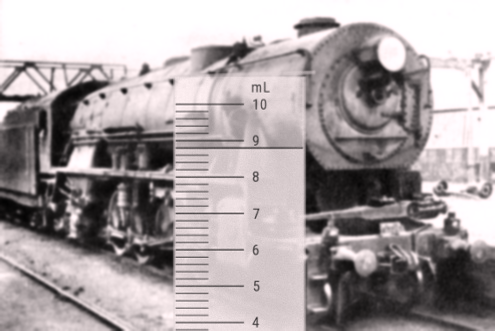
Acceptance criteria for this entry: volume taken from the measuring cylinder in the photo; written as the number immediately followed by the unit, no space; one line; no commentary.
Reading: 8.8mL
